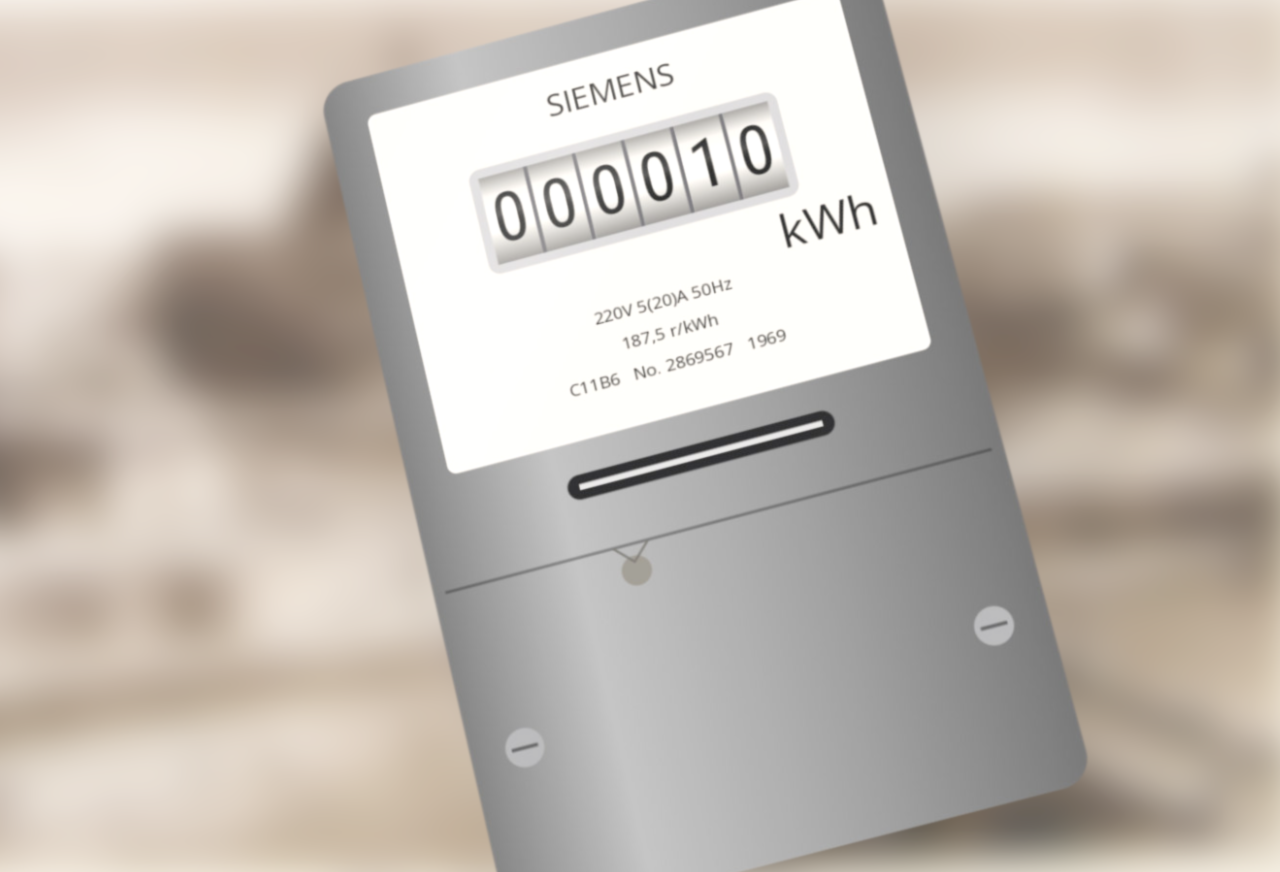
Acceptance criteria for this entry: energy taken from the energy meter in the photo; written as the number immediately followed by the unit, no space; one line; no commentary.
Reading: 10kWh
